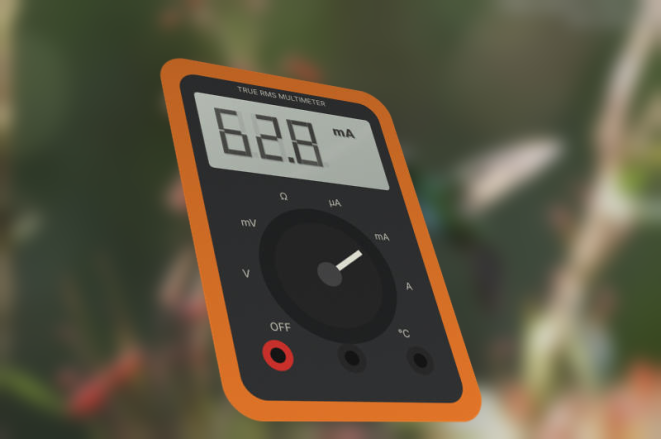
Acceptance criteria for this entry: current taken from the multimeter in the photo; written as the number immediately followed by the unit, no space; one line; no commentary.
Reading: 62.8mA
